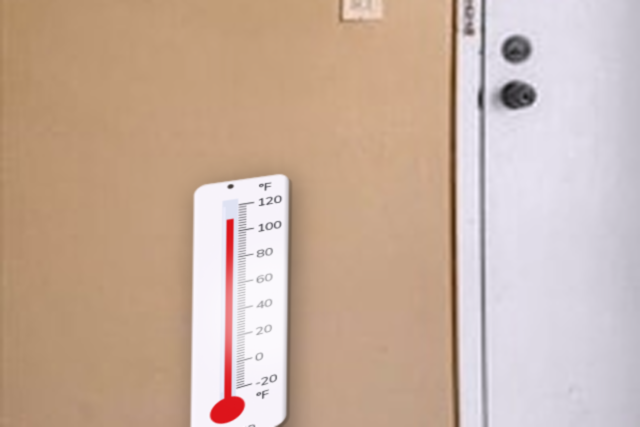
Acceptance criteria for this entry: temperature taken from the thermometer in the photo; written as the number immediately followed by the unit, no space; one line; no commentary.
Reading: 110°F
